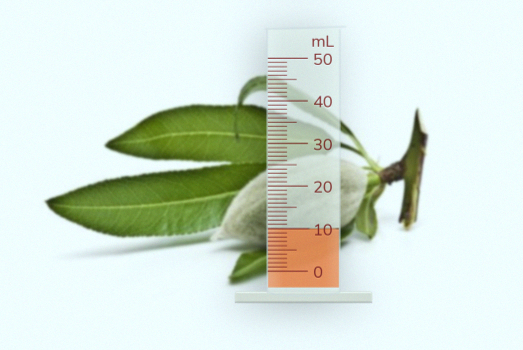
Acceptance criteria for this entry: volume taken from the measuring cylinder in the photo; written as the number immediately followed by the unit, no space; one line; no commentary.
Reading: 10mL
